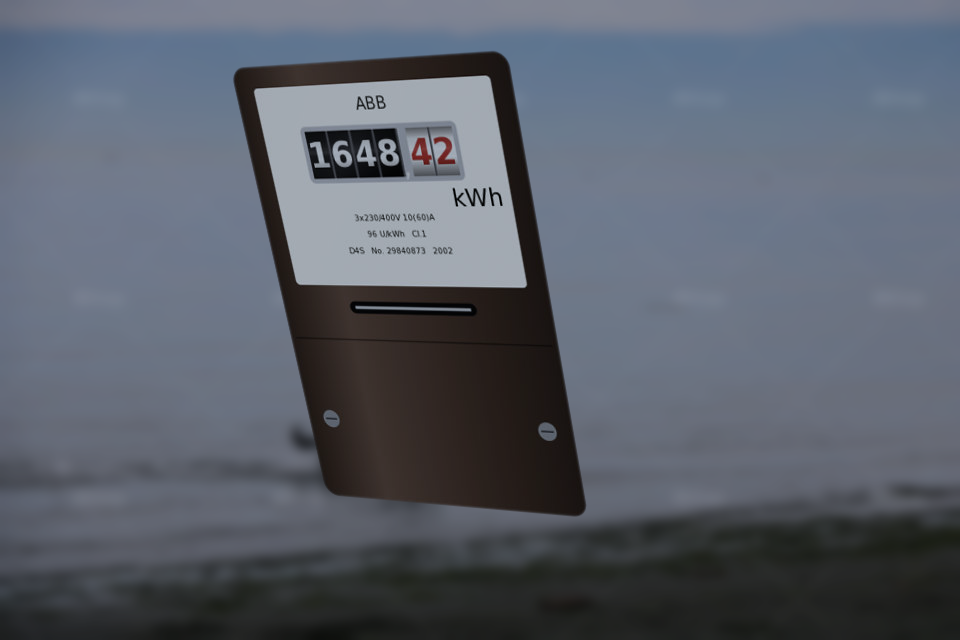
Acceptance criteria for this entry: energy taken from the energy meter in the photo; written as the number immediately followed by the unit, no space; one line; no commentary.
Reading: 1648.42kWh
